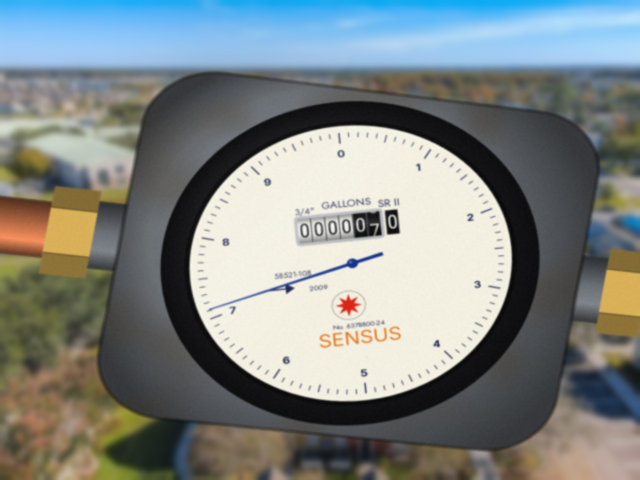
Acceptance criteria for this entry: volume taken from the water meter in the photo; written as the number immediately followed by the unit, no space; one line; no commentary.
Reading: 67.1gal
